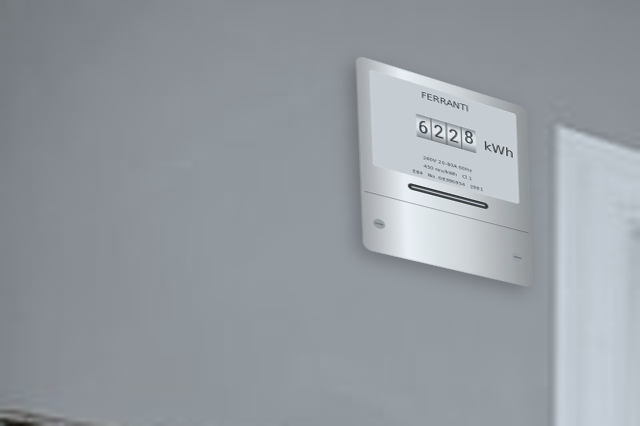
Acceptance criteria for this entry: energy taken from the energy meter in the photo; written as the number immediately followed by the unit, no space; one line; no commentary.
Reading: 6228kWh
